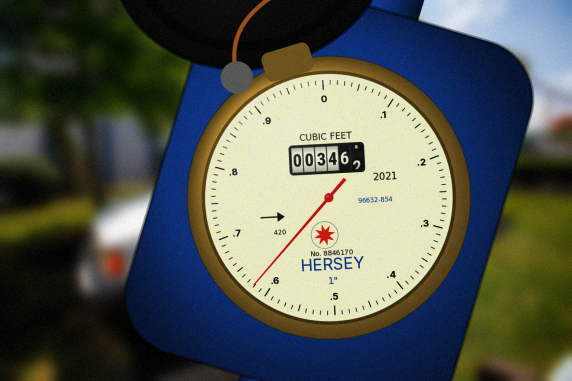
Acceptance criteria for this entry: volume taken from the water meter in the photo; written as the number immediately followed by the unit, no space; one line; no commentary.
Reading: 3461.62ft³
